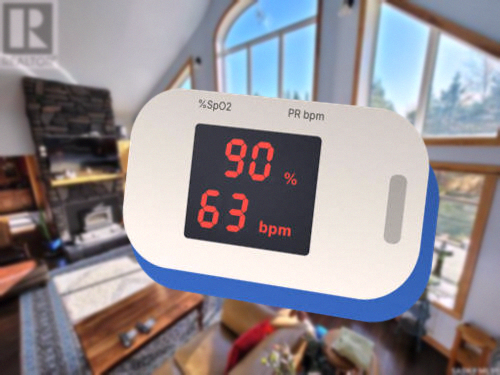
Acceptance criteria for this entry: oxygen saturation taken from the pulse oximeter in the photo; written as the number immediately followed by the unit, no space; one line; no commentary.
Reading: 90%
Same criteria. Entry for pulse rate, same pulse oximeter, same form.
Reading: 63bpm
